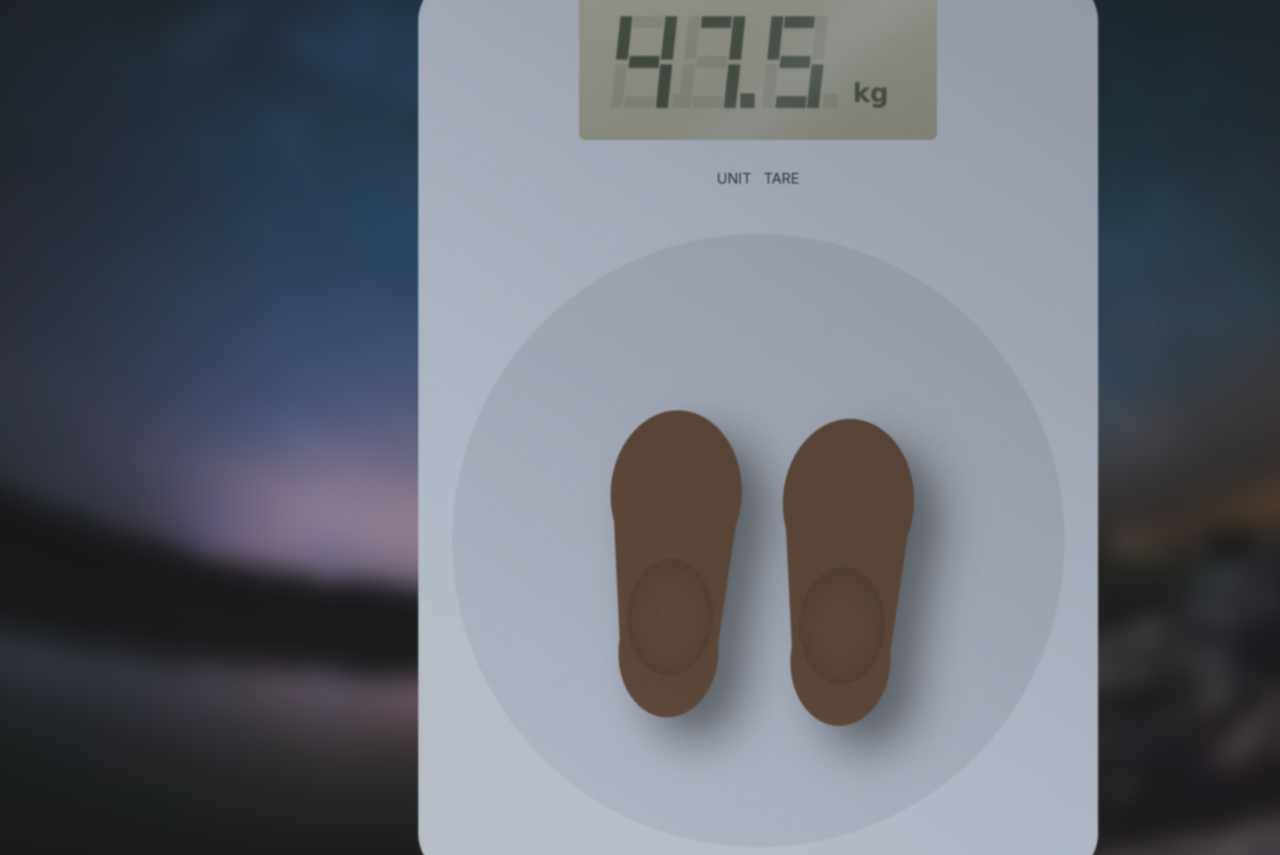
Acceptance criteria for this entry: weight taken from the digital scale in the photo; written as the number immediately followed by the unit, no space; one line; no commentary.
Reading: 47.5kg
